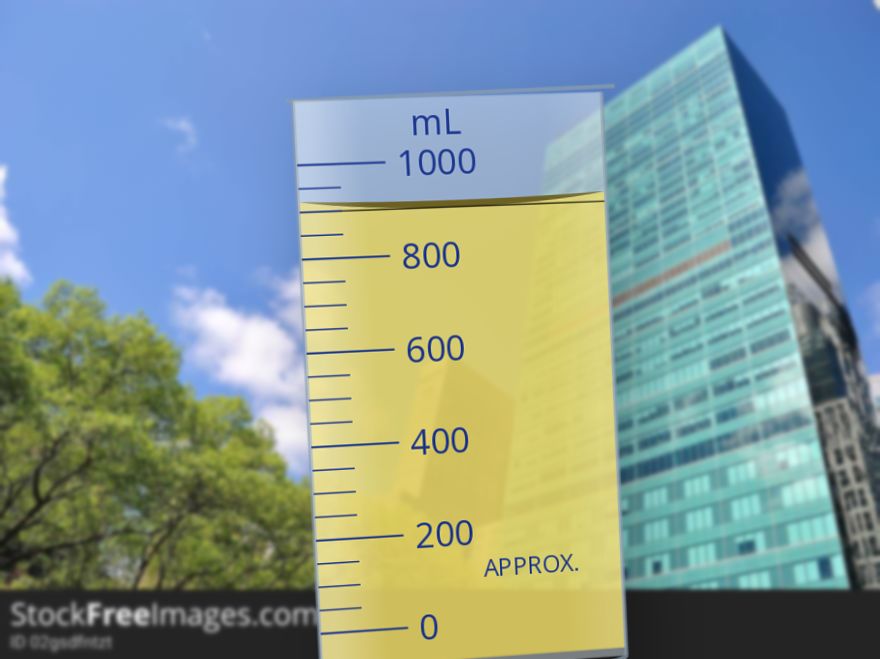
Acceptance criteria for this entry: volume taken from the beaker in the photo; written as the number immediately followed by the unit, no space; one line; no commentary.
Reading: 900mL
